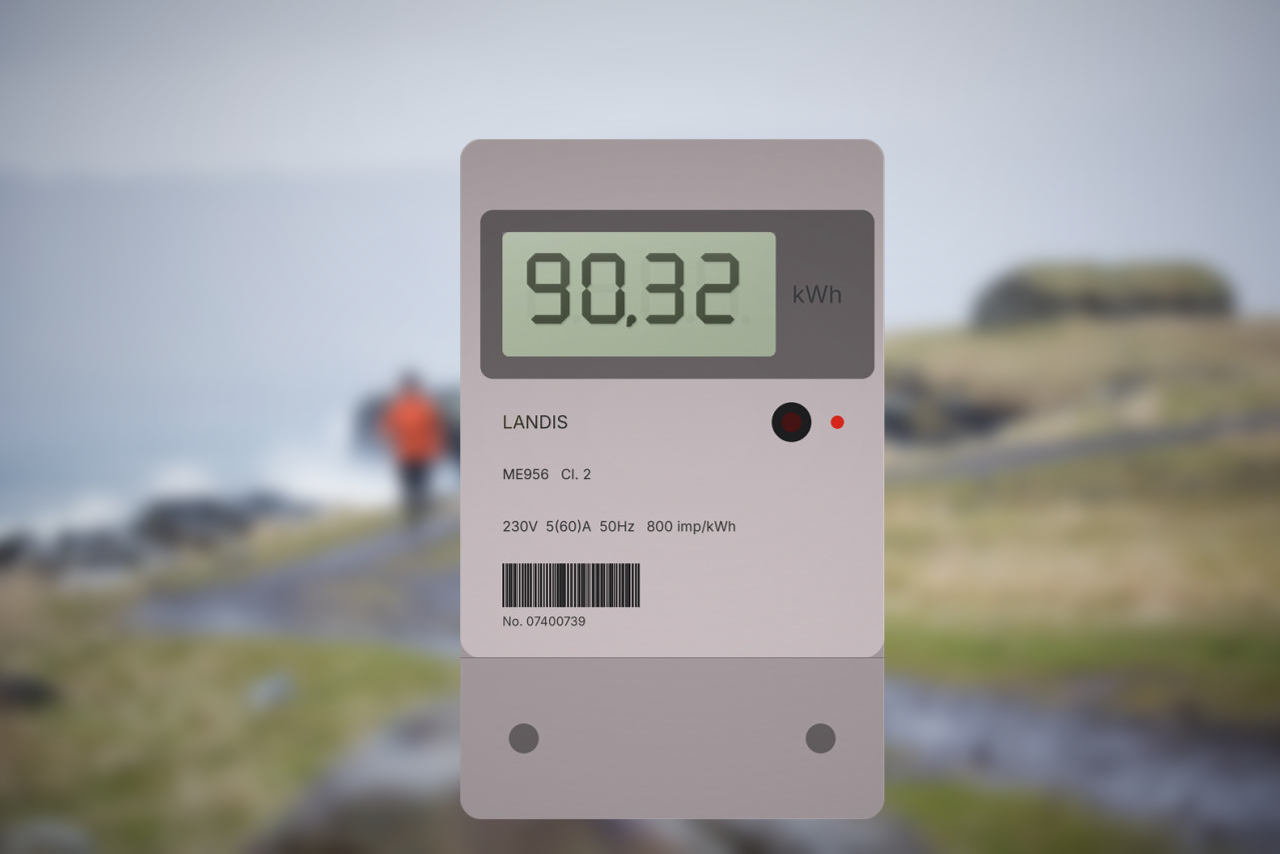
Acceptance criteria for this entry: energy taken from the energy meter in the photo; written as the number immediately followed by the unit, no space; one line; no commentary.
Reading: 90.32kWh
